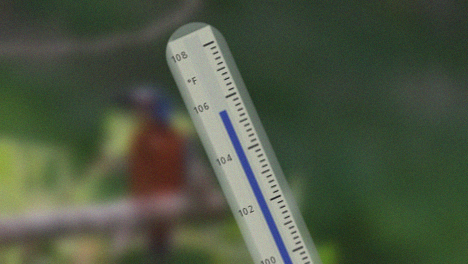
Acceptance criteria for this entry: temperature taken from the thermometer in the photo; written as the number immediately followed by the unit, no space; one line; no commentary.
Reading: 105.6°F
